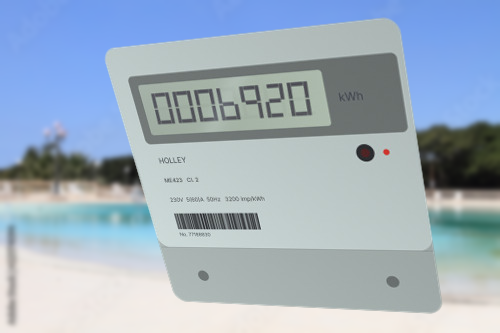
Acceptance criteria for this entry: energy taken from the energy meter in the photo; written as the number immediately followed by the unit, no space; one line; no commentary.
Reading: 6920kWh
